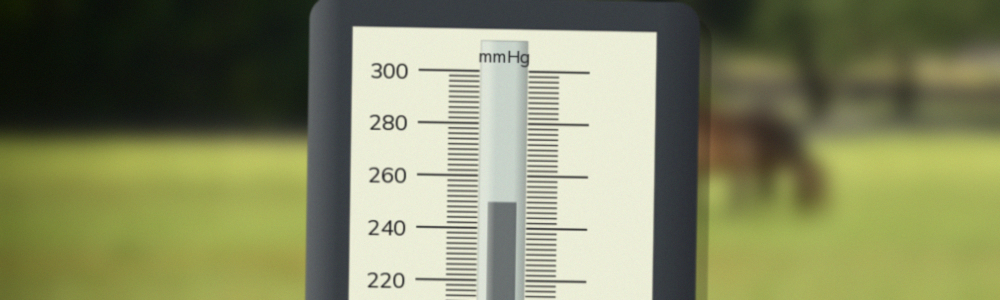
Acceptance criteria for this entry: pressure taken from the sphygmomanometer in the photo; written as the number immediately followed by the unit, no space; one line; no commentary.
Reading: 250mmHg
